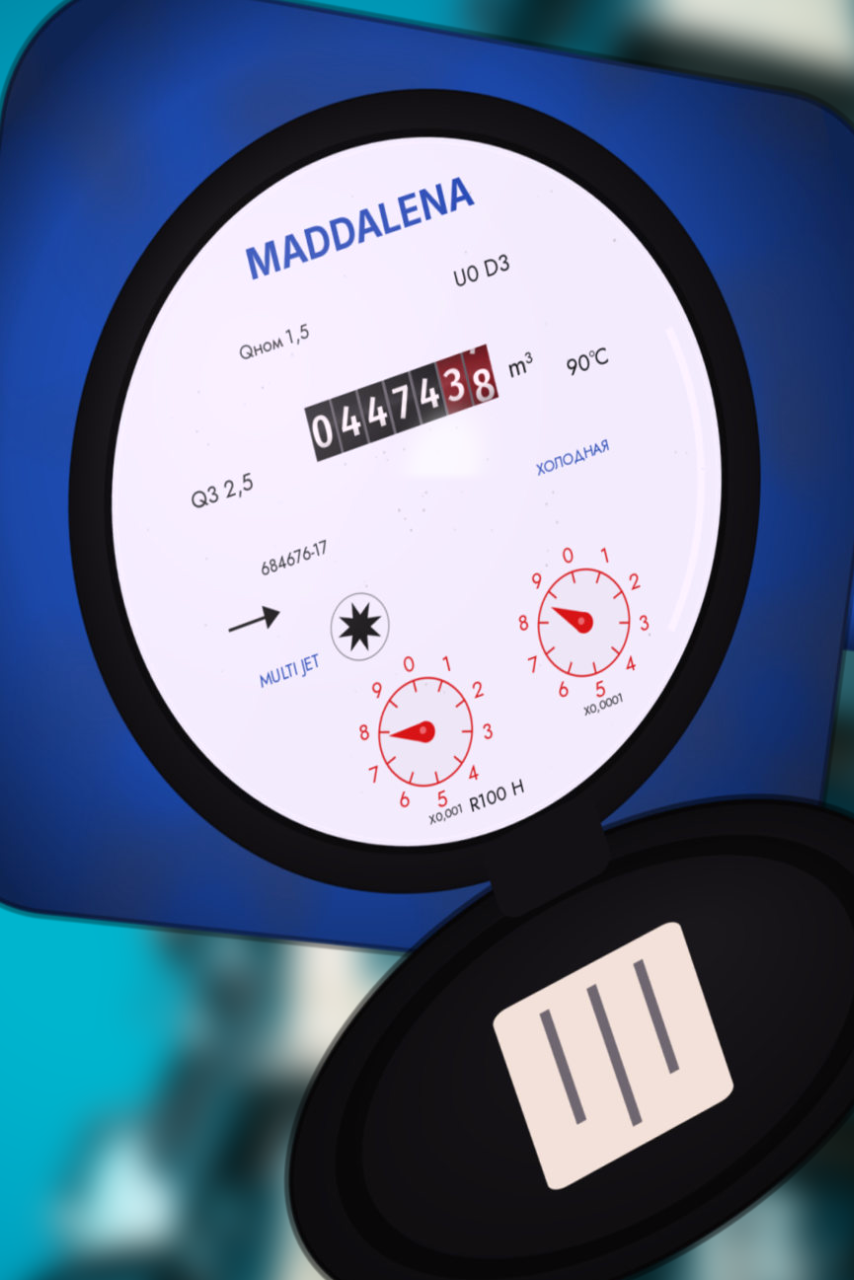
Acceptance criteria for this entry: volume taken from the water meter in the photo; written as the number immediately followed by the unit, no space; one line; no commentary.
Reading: 4474.3778m³
